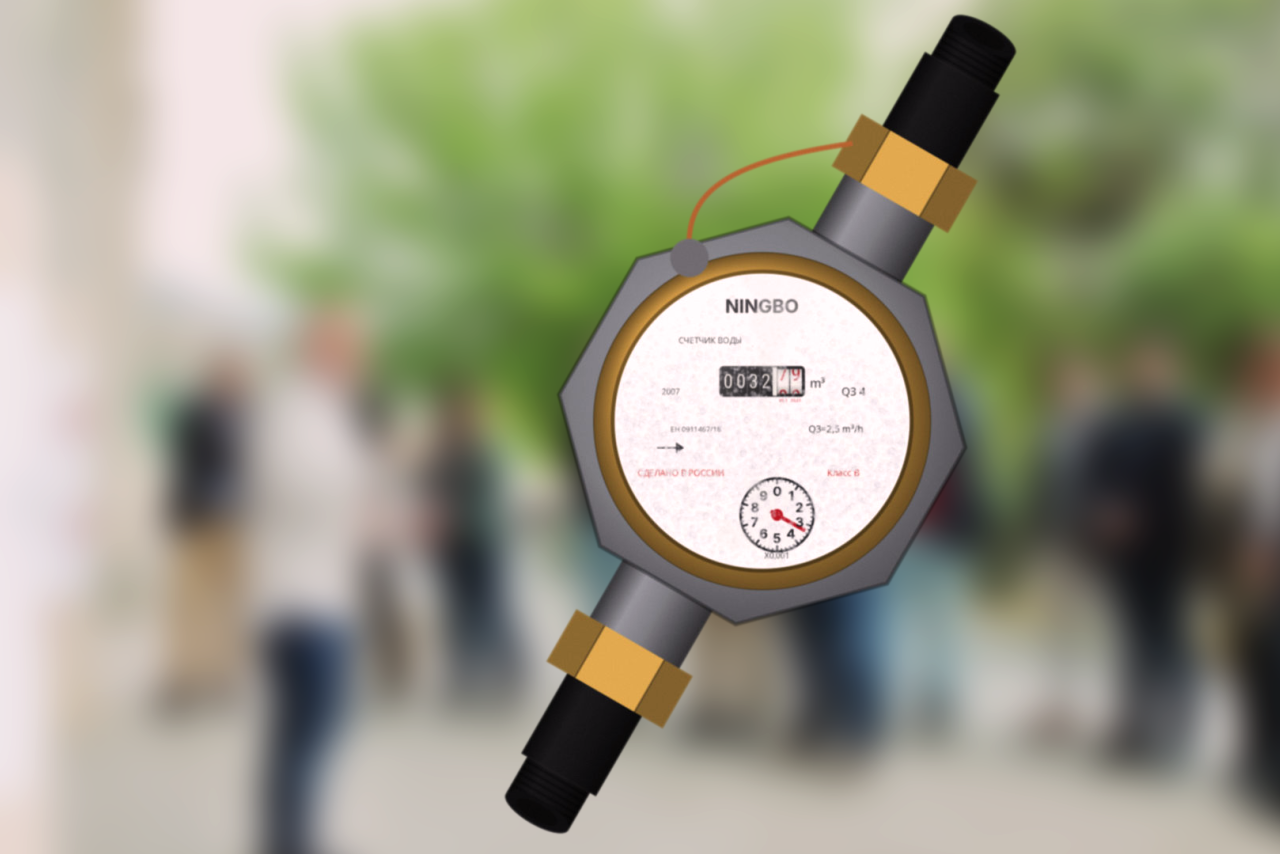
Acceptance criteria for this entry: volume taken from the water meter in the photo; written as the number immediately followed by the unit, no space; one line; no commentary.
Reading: 32.793m³
